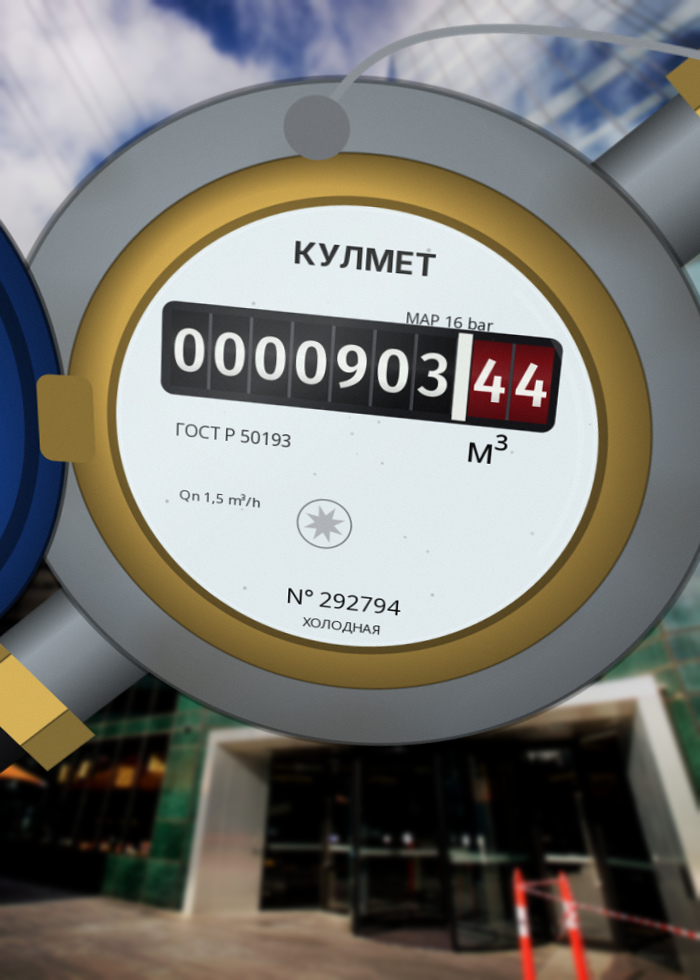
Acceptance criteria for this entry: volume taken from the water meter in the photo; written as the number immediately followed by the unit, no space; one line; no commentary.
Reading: 903.44m³
